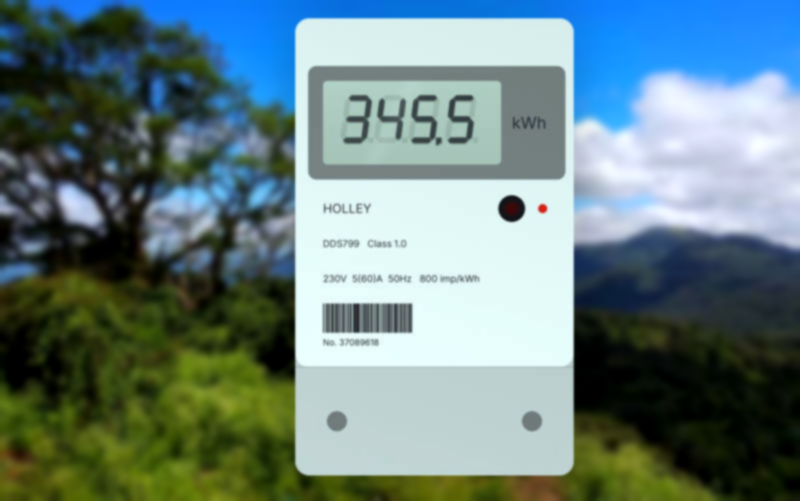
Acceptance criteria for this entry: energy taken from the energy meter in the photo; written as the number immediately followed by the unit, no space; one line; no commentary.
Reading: 345.5kWh
